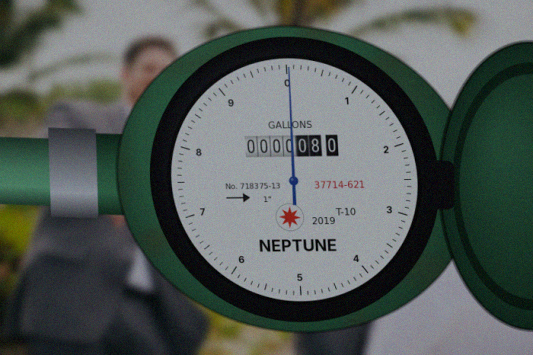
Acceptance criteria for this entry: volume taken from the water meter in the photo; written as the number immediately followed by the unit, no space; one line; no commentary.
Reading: 80.0gal
